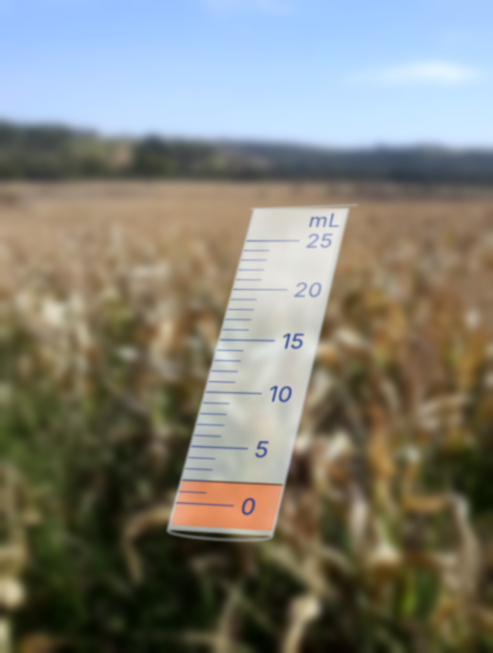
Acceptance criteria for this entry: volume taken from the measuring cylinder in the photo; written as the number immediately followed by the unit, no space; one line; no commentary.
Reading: 2mL
